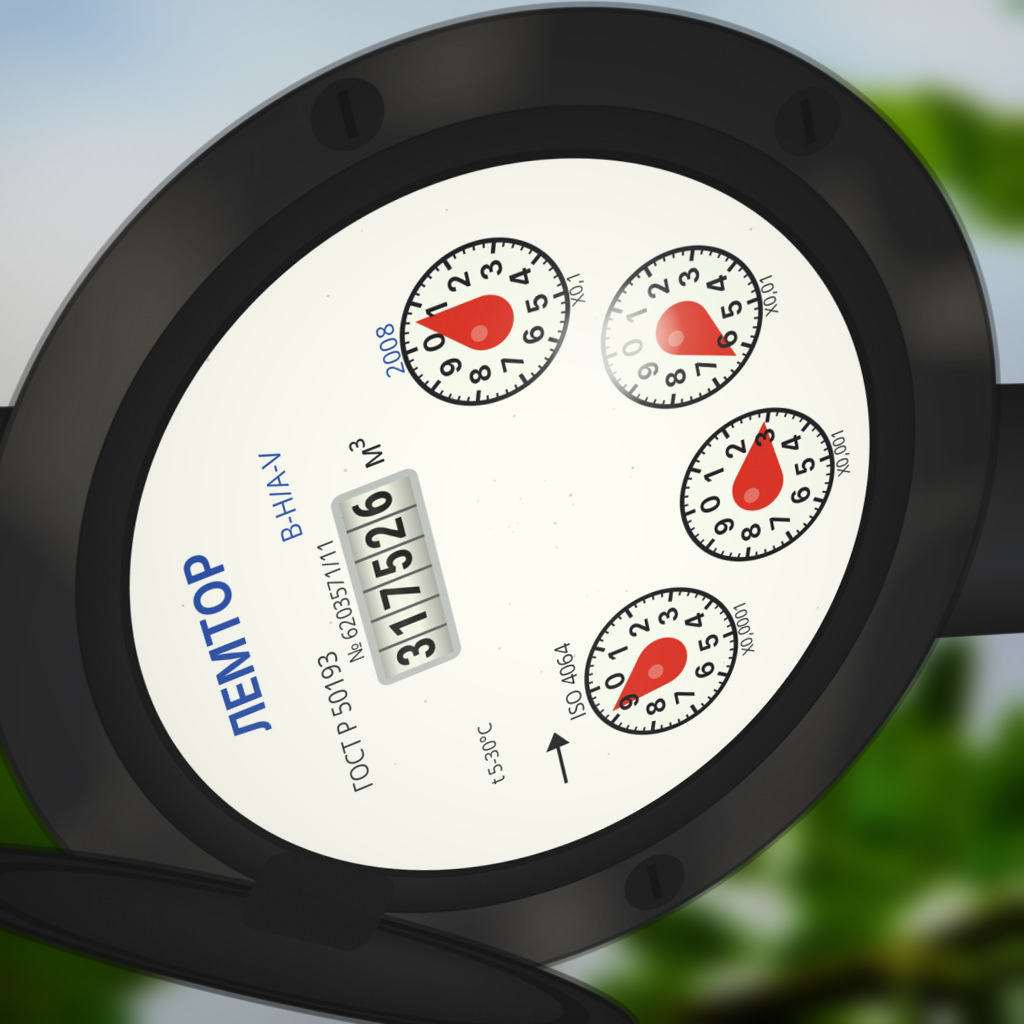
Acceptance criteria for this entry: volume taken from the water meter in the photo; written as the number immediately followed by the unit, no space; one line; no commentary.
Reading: 317526.0629m³
